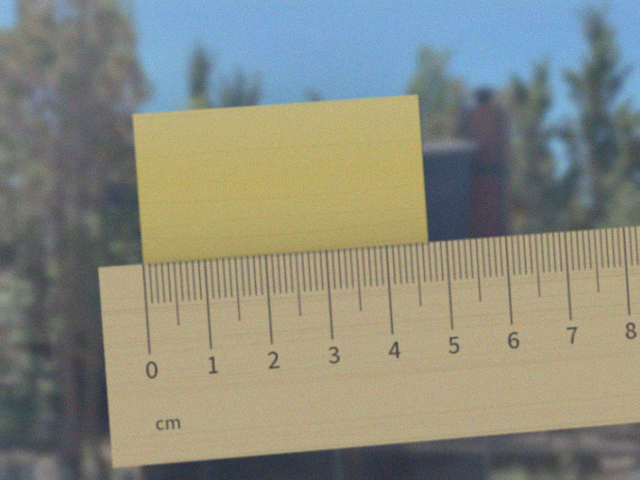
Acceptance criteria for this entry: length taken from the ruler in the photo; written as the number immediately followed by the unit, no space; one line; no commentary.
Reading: 4.7cm
